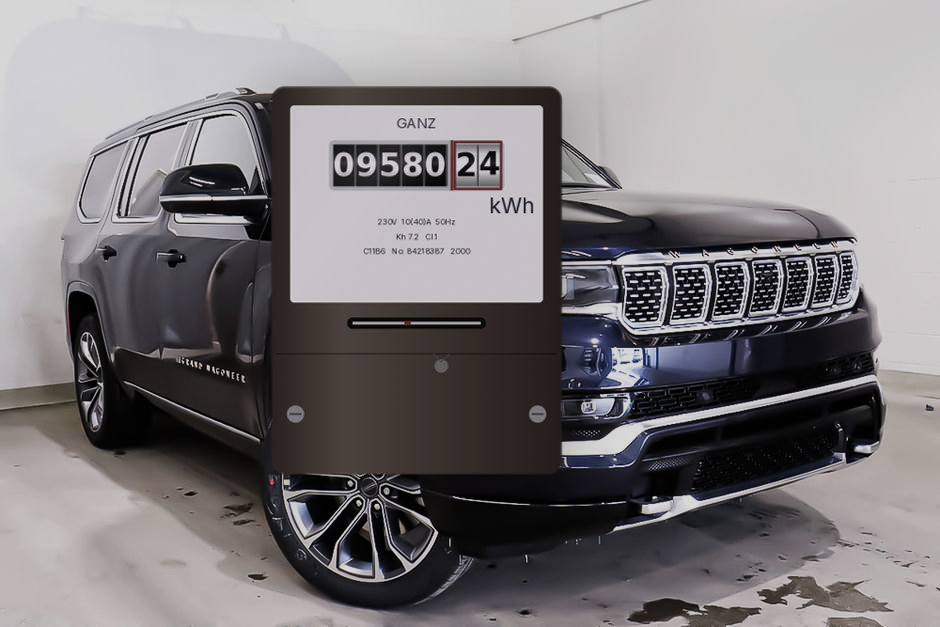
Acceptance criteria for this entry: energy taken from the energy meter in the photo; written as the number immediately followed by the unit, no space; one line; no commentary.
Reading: 9580.24kWh
